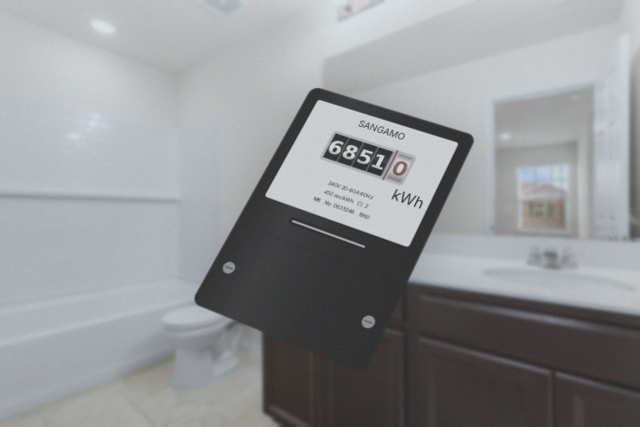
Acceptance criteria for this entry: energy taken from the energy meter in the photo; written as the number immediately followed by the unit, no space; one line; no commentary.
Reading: 6851.0kWh
